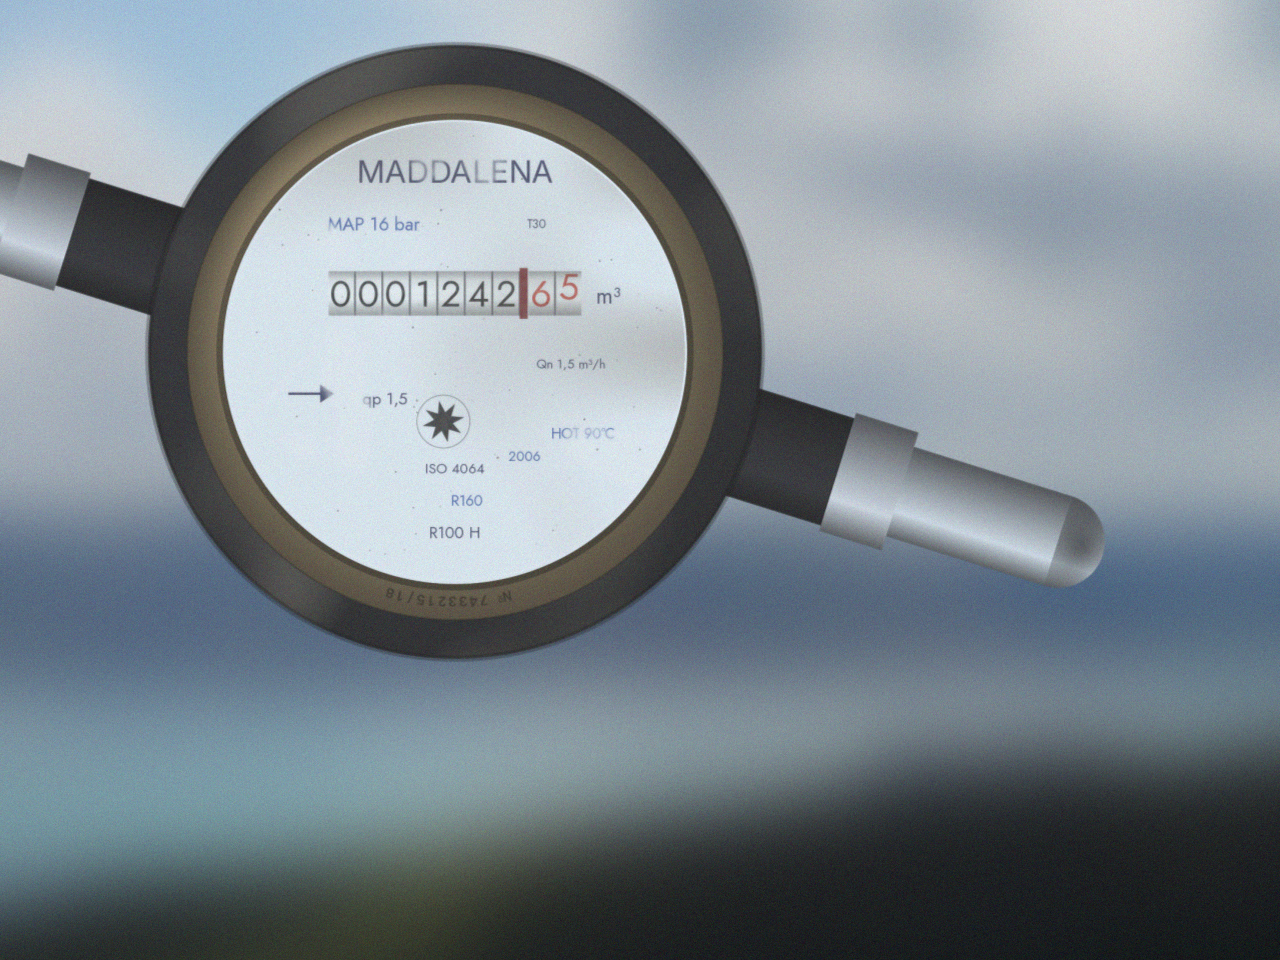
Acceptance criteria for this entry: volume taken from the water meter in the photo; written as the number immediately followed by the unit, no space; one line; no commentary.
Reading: 1242.65m³
